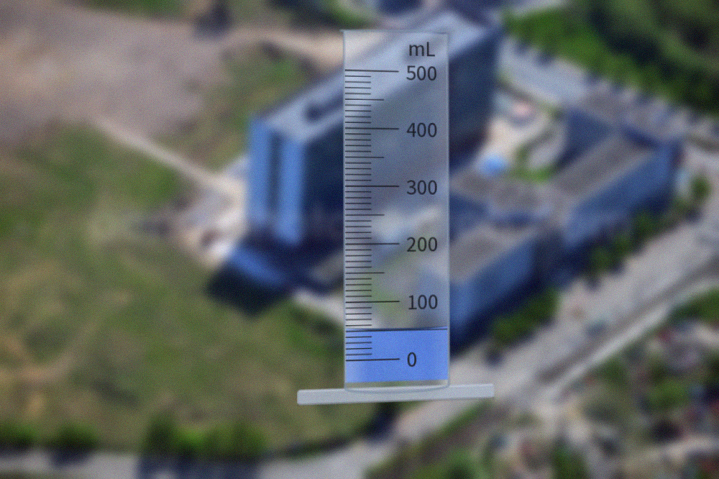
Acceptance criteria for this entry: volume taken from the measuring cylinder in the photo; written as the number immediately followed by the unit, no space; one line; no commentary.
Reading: 50mL
